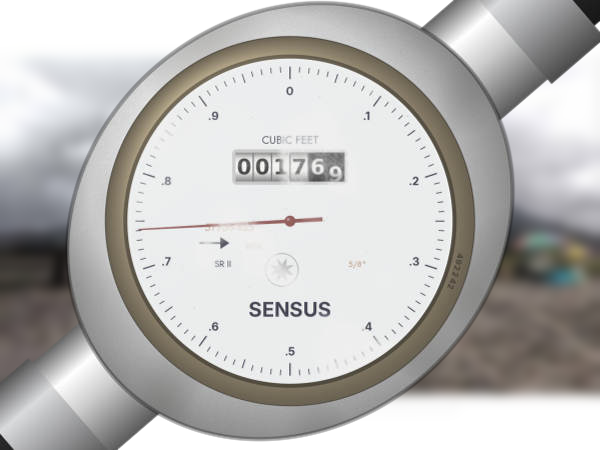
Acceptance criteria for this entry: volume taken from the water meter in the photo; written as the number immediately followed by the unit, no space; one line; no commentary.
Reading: 1768.74ft³
